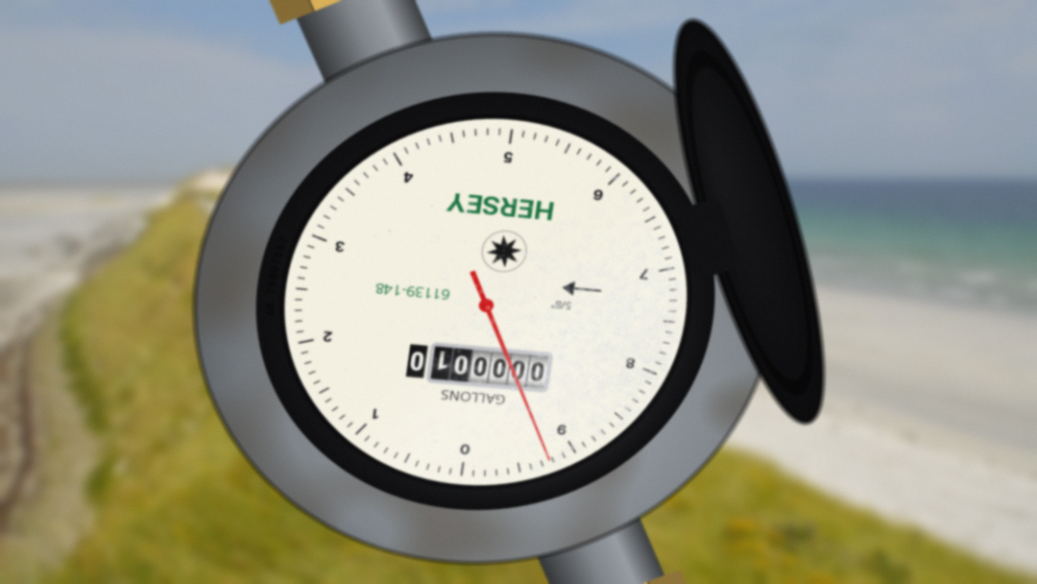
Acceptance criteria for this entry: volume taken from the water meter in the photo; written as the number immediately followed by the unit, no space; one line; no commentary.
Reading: 9.2gal
